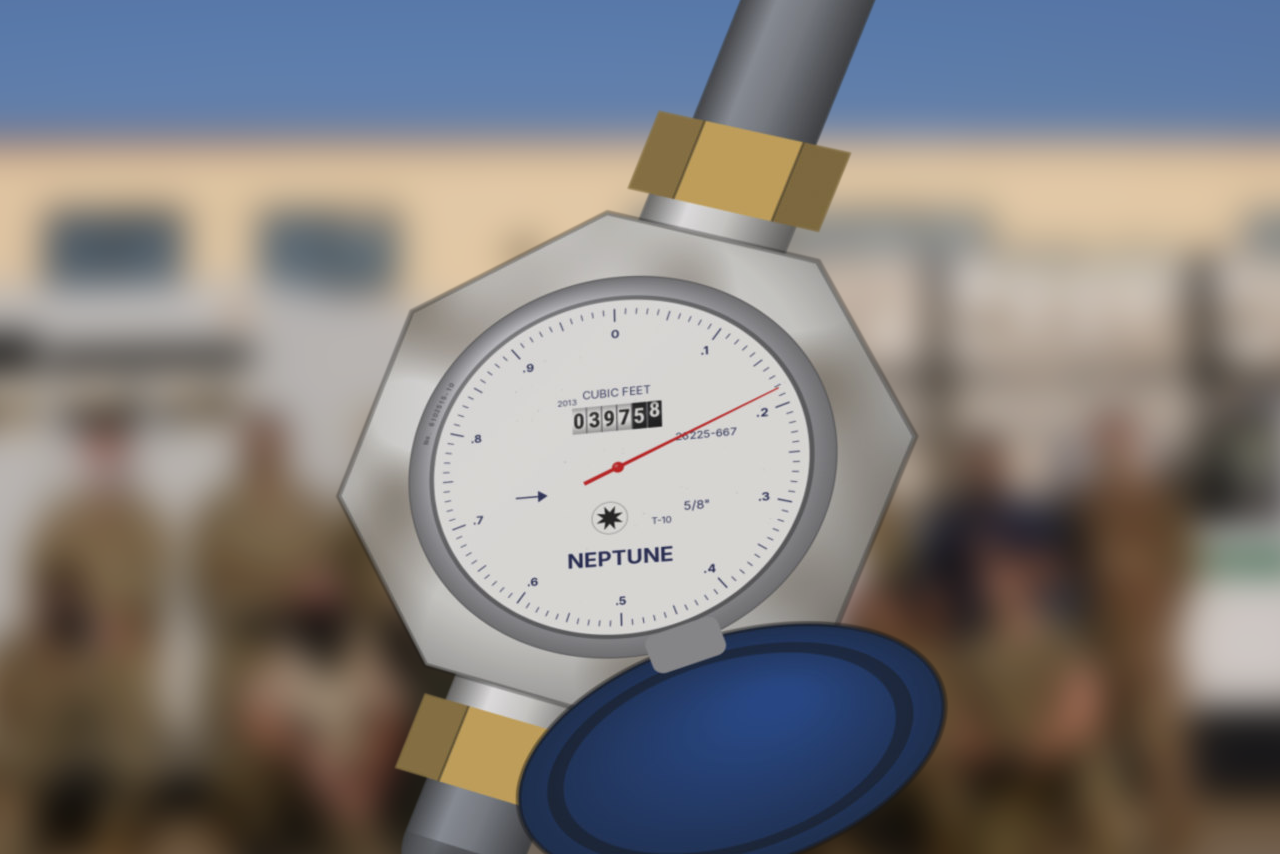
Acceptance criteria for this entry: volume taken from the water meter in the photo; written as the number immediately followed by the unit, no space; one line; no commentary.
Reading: 39758.18ft³
